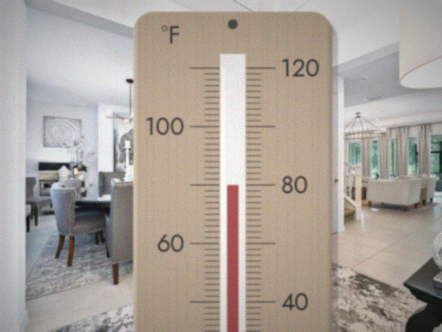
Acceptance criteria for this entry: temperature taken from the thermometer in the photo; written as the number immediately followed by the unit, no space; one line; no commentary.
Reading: 80°F
